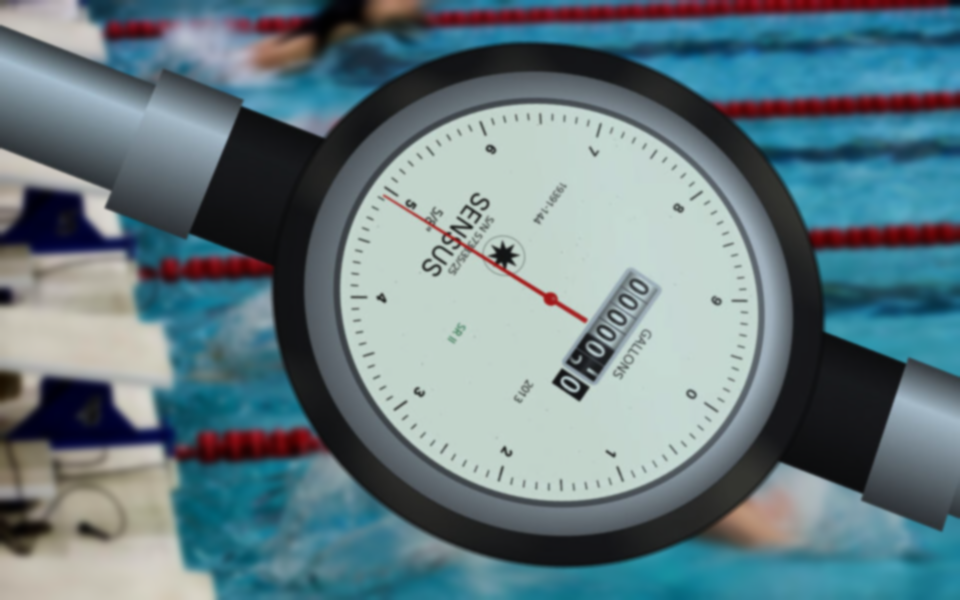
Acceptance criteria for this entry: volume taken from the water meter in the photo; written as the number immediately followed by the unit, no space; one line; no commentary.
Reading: 14.9gal
